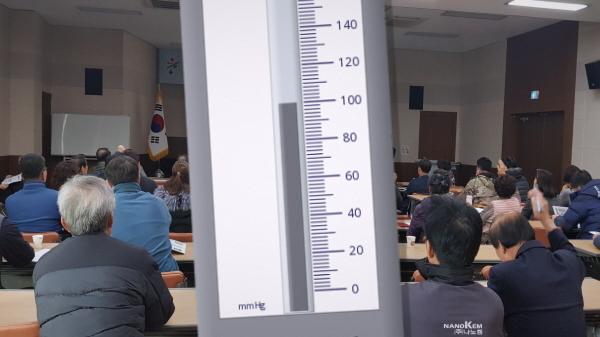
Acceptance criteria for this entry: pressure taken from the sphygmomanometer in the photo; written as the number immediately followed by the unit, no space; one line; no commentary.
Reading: 100mmHg
